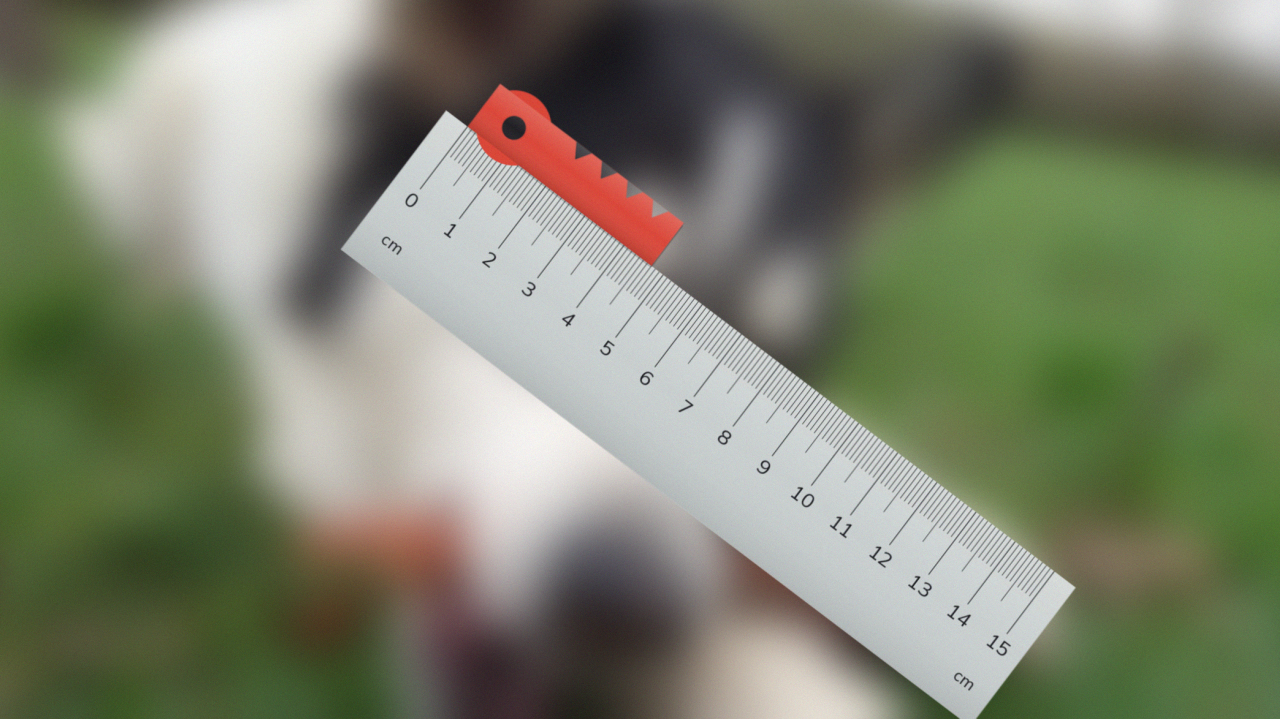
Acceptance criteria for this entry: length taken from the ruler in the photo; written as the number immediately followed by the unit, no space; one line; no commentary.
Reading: 4.7cm
